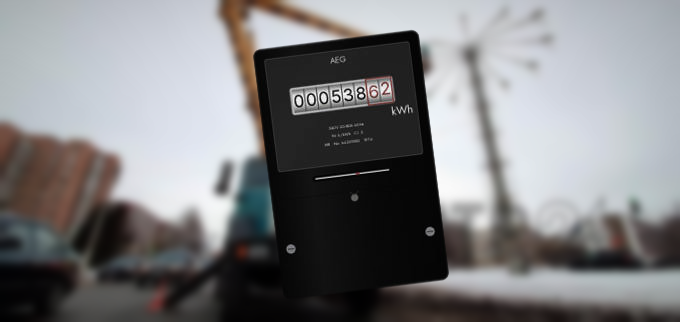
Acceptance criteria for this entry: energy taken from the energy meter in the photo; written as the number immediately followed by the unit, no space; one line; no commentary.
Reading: 538.62kWh
